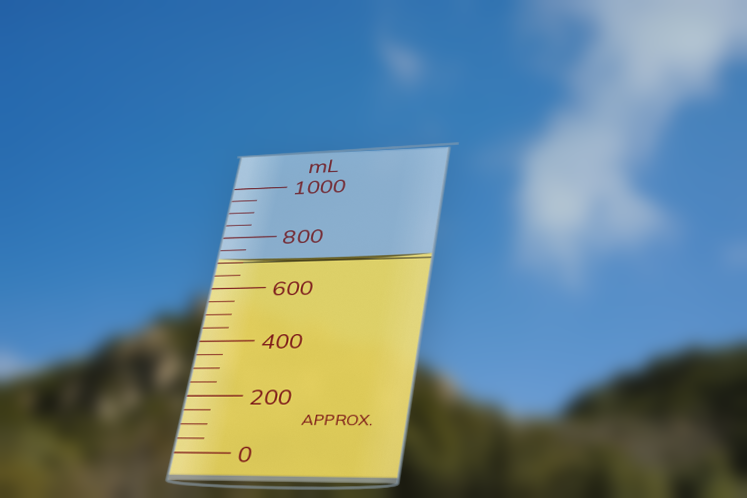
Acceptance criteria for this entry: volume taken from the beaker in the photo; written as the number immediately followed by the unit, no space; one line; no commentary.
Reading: 700mL
